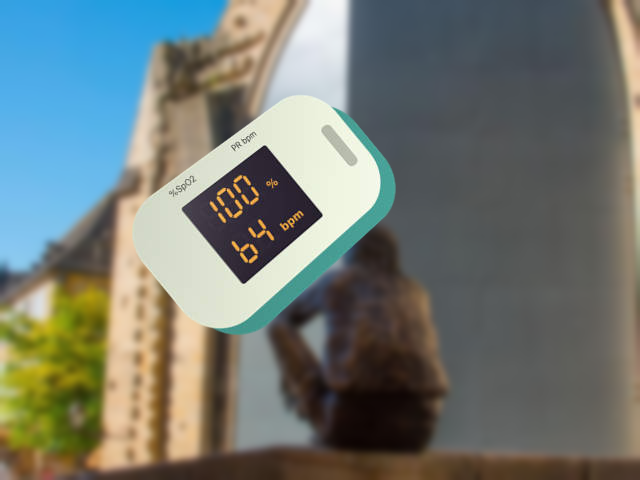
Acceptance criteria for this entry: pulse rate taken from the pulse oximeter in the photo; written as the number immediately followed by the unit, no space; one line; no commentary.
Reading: 64bpm
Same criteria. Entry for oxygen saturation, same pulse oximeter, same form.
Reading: 100%
